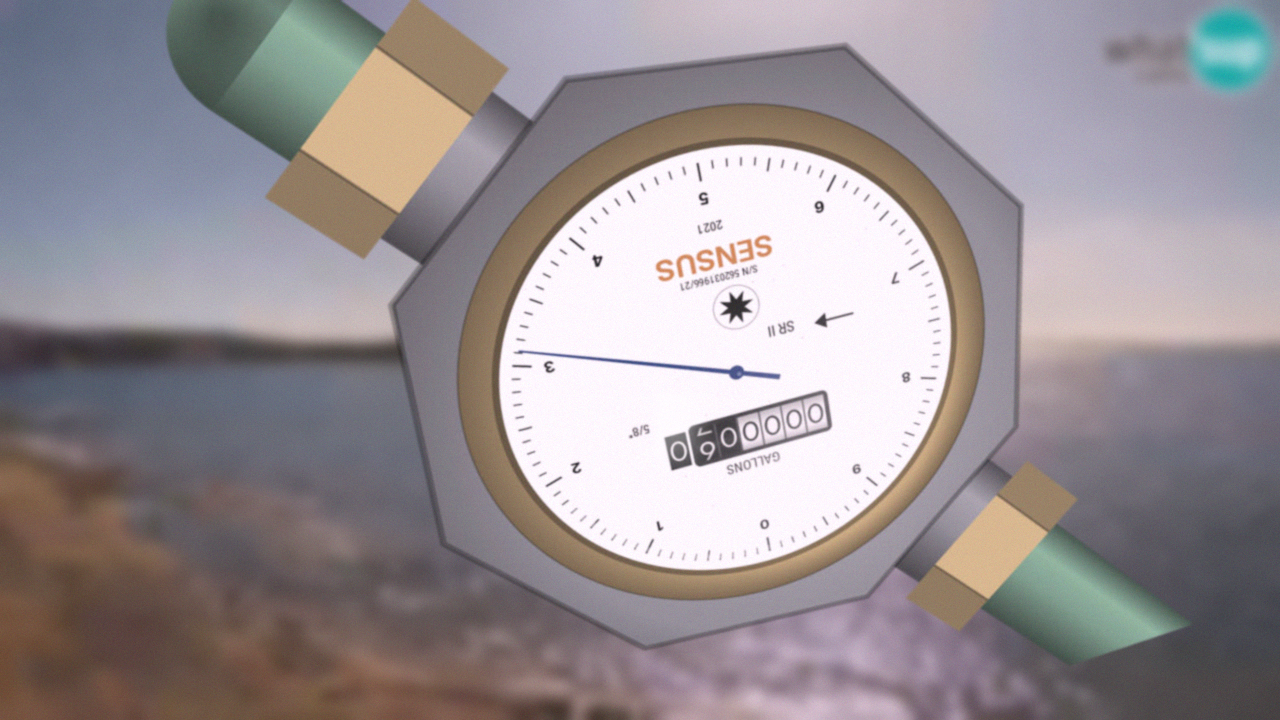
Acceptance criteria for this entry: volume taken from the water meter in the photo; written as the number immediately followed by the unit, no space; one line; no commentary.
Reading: 63.1gal
